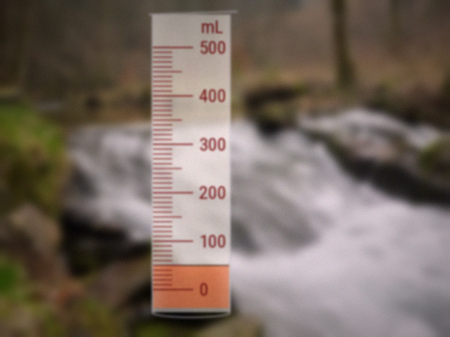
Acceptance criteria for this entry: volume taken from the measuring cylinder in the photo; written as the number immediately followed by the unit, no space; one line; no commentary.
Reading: 50mL
